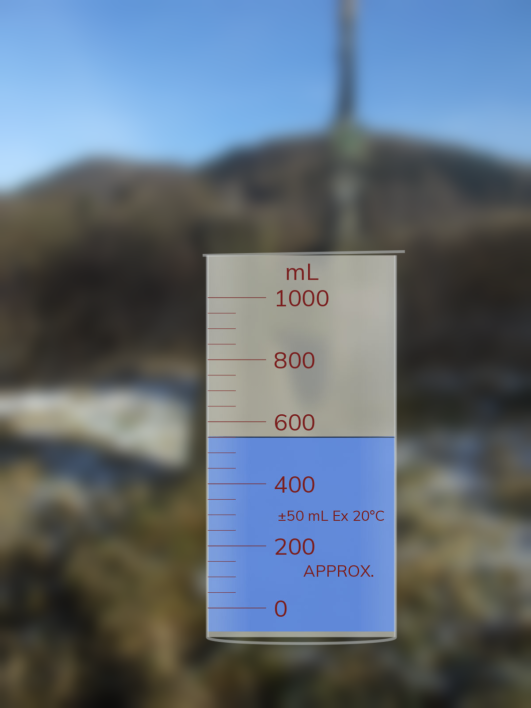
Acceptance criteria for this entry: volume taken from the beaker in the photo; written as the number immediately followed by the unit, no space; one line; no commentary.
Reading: 550mL
